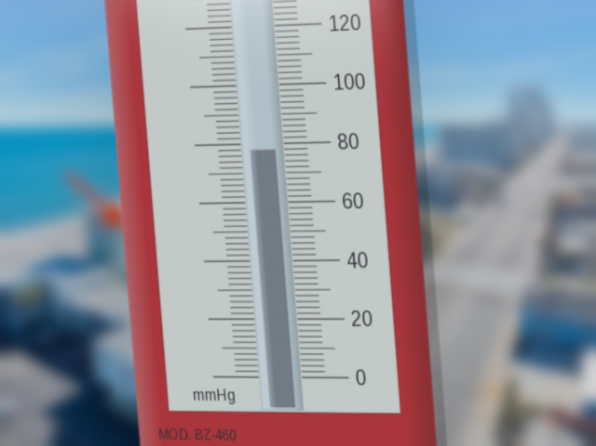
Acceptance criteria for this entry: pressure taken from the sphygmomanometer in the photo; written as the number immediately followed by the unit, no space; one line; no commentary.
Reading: 78mmHg
